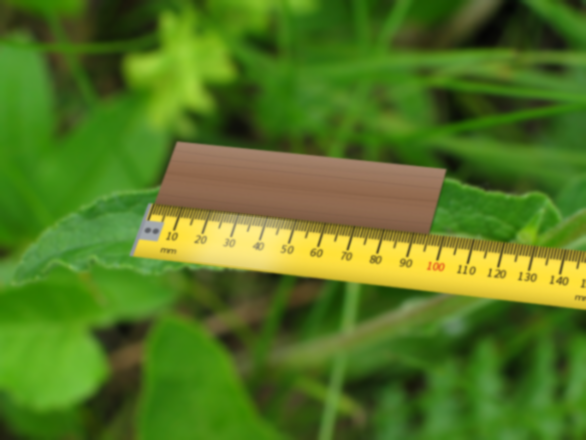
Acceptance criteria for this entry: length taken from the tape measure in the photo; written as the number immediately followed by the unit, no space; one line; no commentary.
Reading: 95mm
